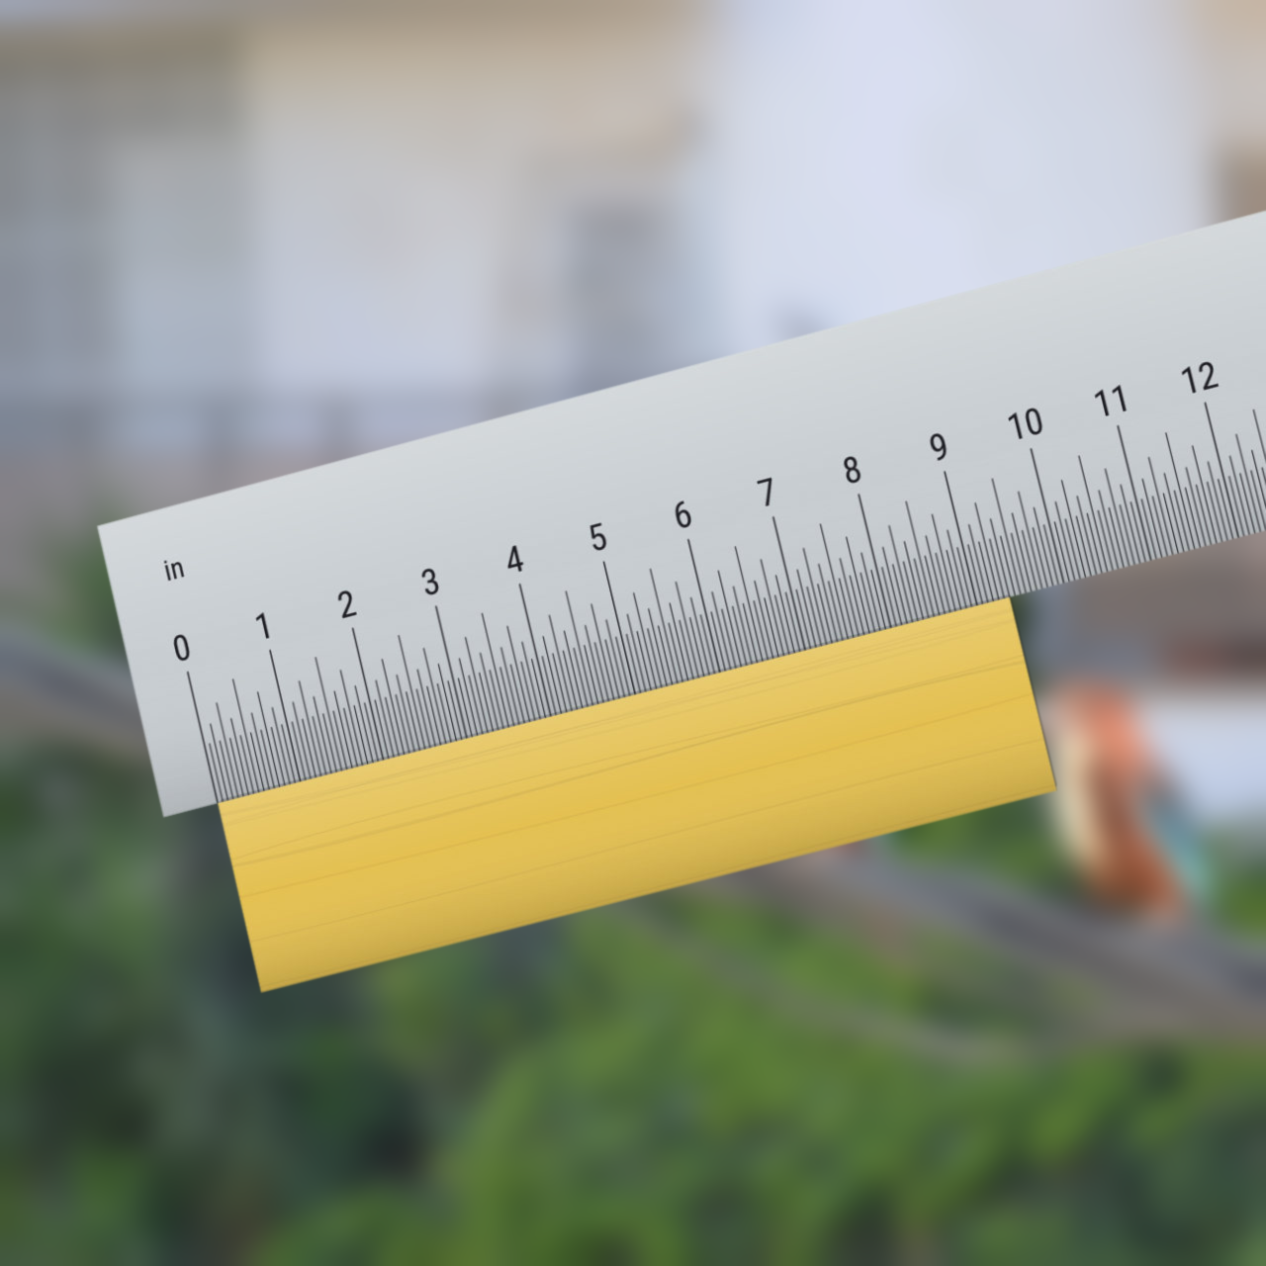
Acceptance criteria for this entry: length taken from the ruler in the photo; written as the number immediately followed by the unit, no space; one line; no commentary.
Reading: 9.375in
